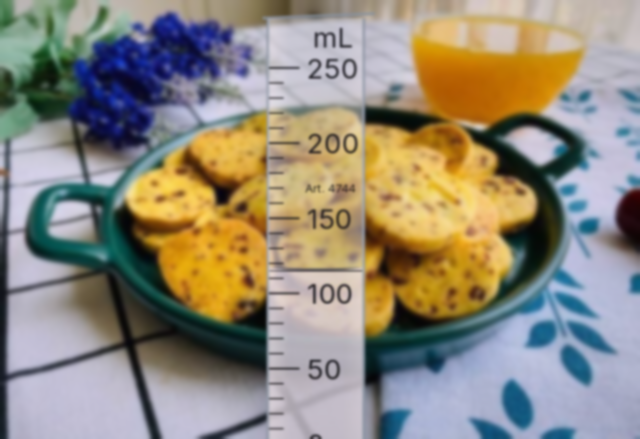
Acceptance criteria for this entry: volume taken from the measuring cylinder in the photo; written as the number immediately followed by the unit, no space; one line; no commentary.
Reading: 115mL
